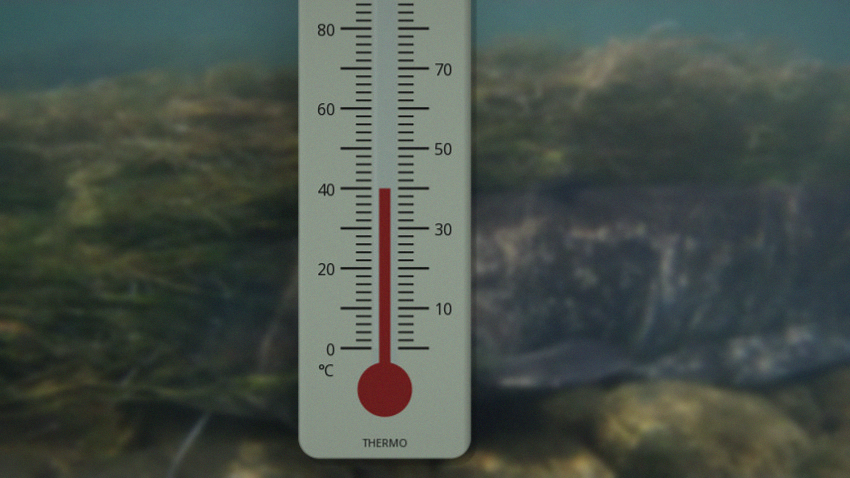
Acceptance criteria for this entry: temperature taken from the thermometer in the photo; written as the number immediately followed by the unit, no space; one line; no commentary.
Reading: 40°C
